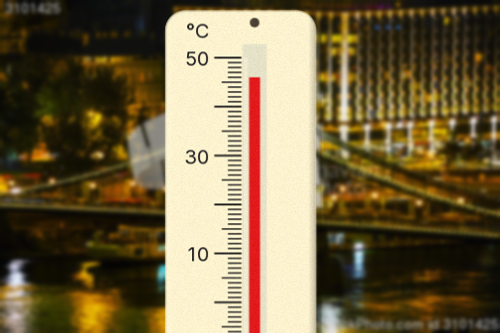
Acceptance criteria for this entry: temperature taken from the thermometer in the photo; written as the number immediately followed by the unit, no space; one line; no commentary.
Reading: 46°C
